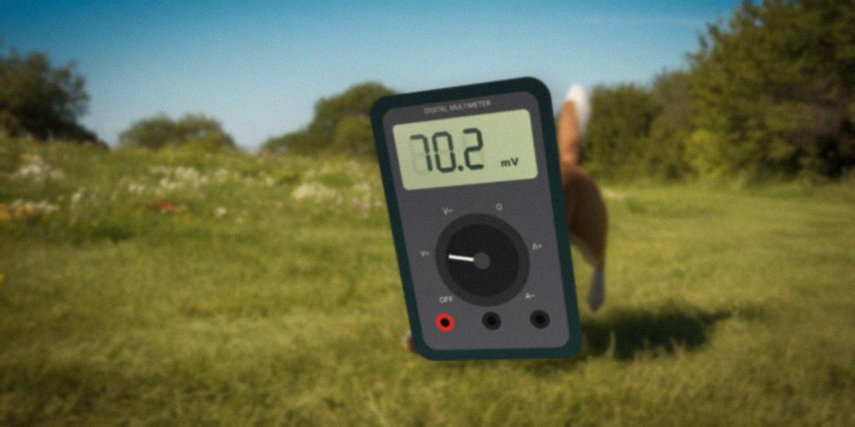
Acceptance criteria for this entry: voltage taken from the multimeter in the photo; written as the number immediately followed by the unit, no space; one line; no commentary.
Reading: 70.2mV
